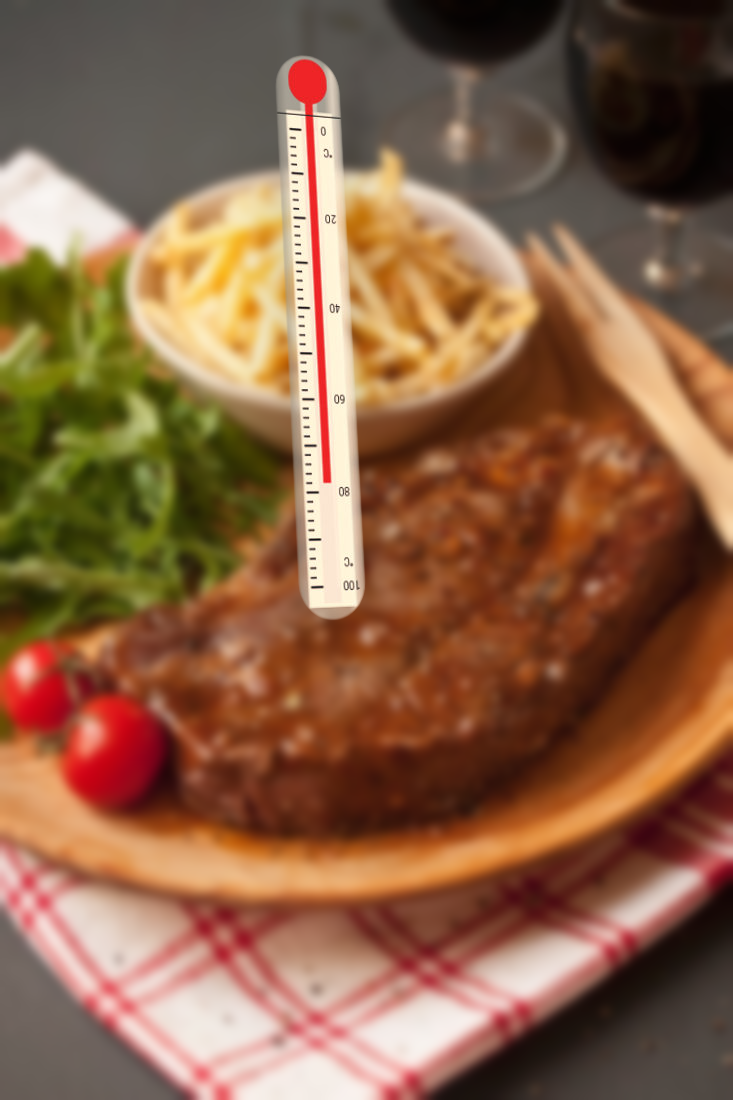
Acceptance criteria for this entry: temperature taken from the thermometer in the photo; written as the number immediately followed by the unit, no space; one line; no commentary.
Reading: 78°C
